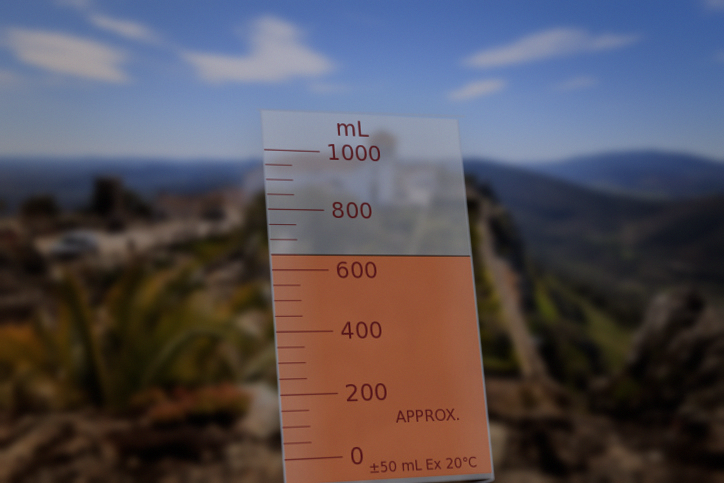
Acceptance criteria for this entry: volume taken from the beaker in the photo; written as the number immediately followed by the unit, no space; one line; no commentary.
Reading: 650mL
